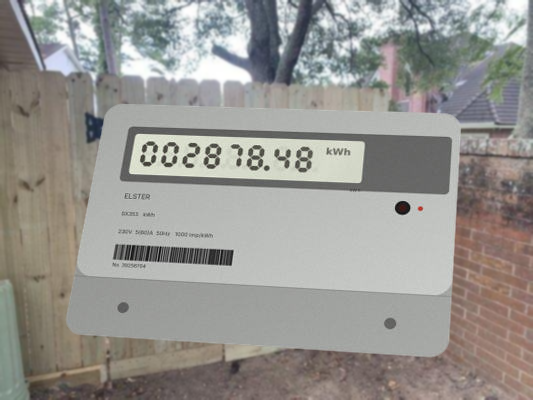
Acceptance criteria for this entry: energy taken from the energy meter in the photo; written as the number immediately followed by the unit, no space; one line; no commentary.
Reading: 2878.48kWh
